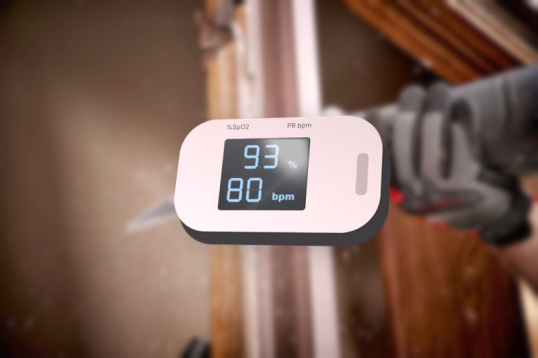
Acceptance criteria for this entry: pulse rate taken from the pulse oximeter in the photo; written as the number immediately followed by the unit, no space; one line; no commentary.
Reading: 80bpm
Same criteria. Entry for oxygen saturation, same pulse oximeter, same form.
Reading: 93%
